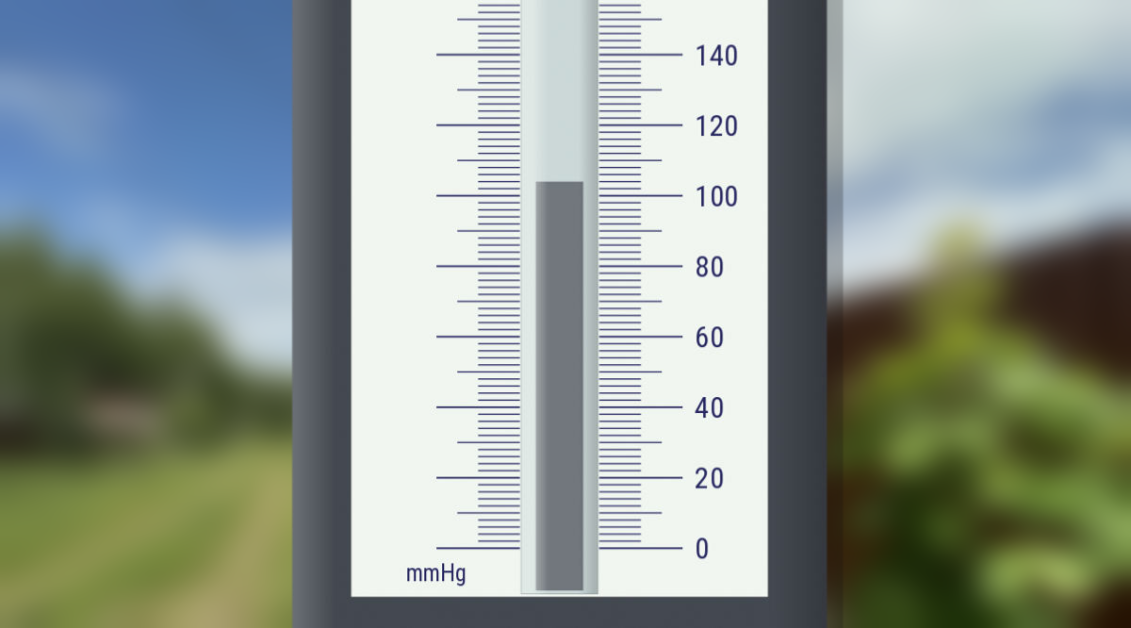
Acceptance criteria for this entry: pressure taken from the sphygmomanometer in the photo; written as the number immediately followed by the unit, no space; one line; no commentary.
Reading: 104mmHg
